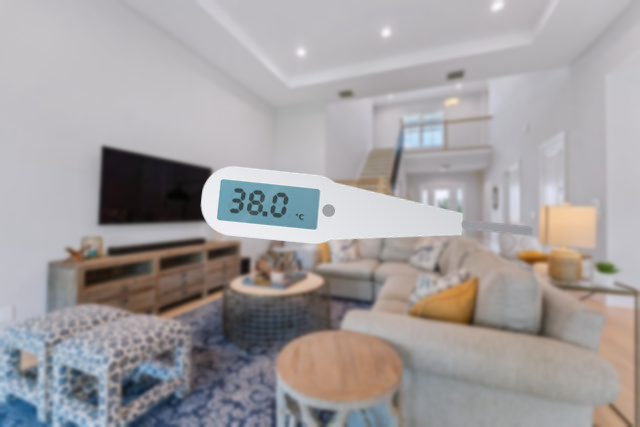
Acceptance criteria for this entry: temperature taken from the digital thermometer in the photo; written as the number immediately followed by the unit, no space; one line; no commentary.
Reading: 38.0°C
